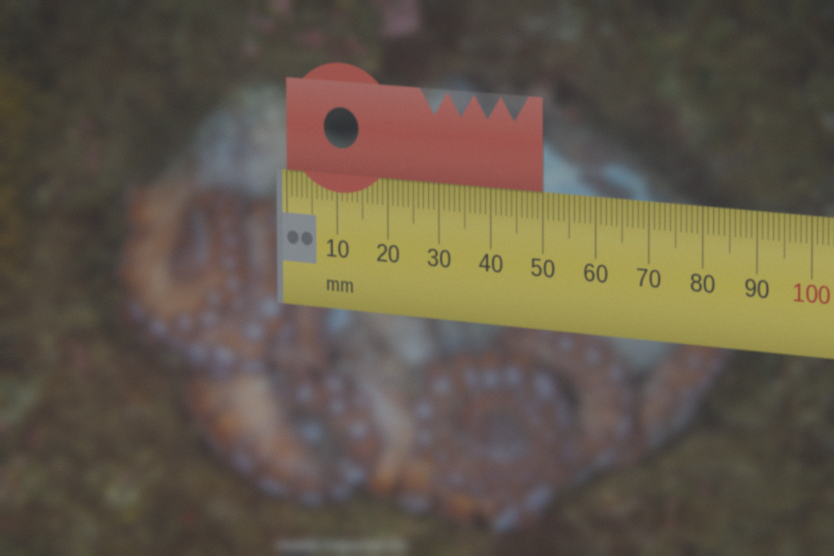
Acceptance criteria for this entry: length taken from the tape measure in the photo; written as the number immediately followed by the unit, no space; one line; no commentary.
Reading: 50mm
